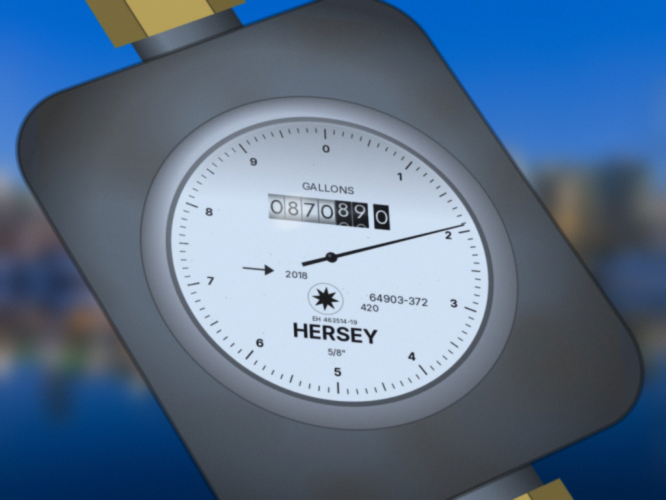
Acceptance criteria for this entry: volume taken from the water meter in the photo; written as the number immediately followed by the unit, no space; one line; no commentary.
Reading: 870891.9gal
